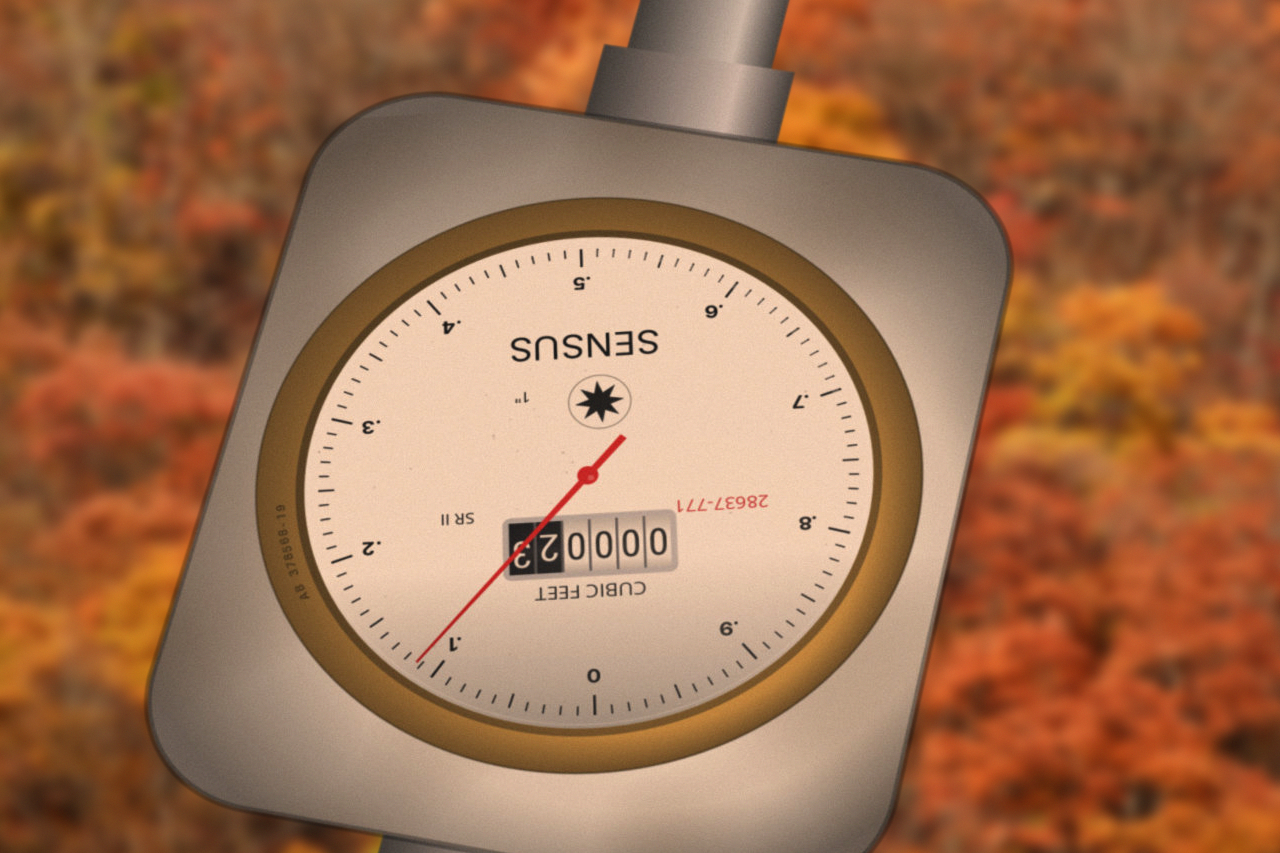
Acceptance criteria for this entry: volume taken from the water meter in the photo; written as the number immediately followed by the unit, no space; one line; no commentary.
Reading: 23.11ft³
